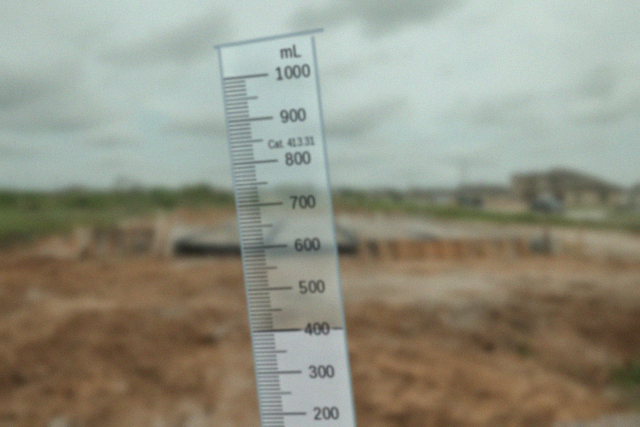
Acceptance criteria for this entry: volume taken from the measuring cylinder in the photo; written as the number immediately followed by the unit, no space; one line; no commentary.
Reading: 400mL
